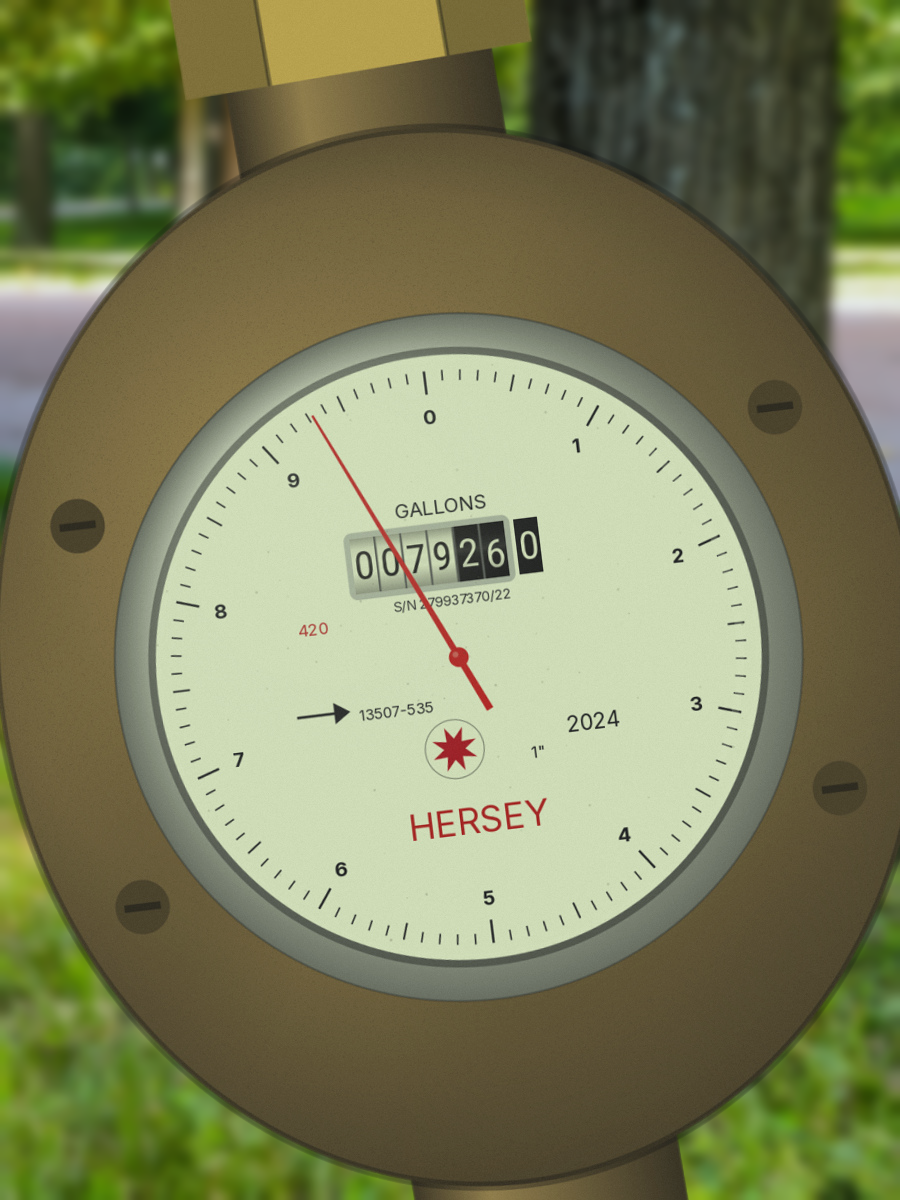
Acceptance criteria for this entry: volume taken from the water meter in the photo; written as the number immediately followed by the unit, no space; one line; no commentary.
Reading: 79259.3gal
